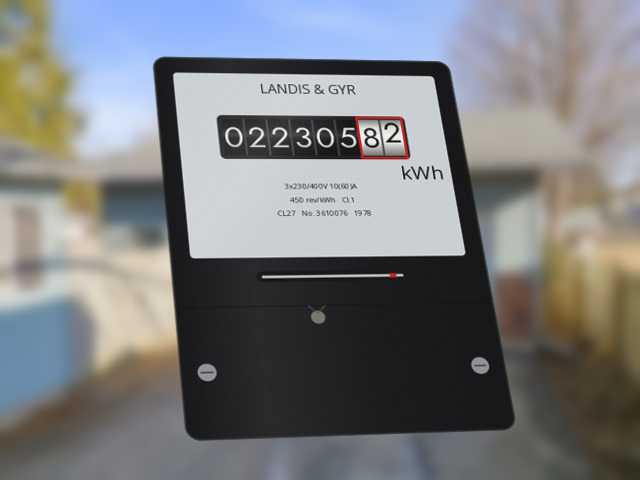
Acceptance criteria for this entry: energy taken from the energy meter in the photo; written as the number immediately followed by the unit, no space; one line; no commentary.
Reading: 22305.82kWh
